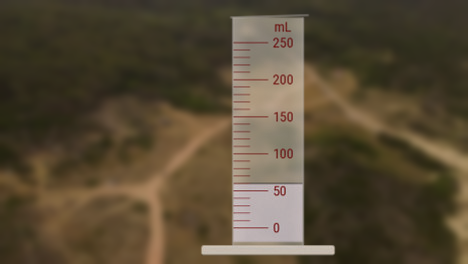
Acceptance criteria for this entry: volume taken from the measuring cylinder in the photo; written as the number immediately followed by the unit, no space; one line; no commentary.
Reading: 60mL
